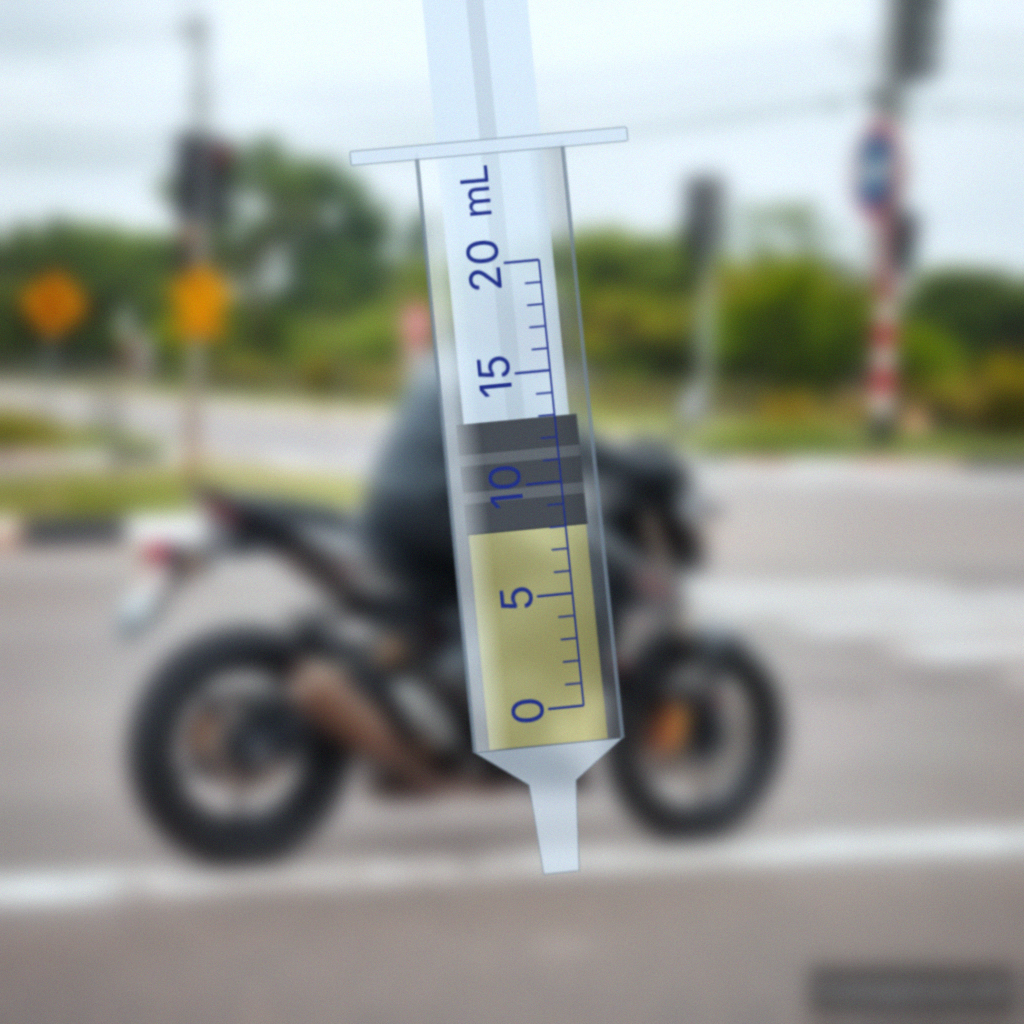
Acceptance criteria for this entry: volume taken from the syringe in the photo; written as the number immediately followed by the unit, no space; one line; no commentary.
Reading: 8mL
